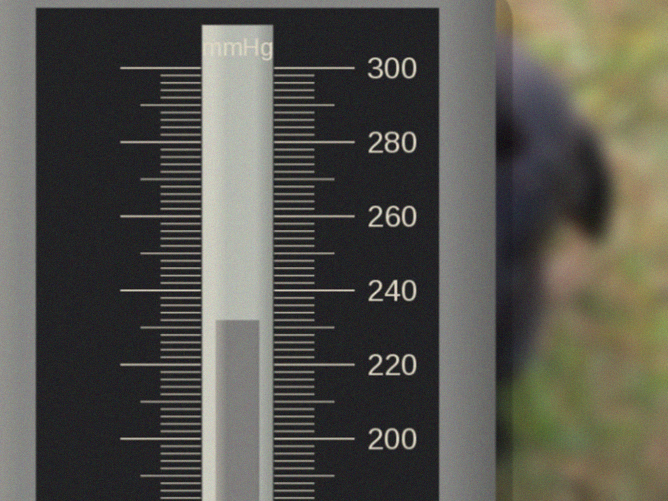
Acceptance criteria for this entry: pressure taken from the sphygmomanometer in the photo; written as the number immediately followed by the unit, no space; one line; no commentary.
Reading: 232mmHg
